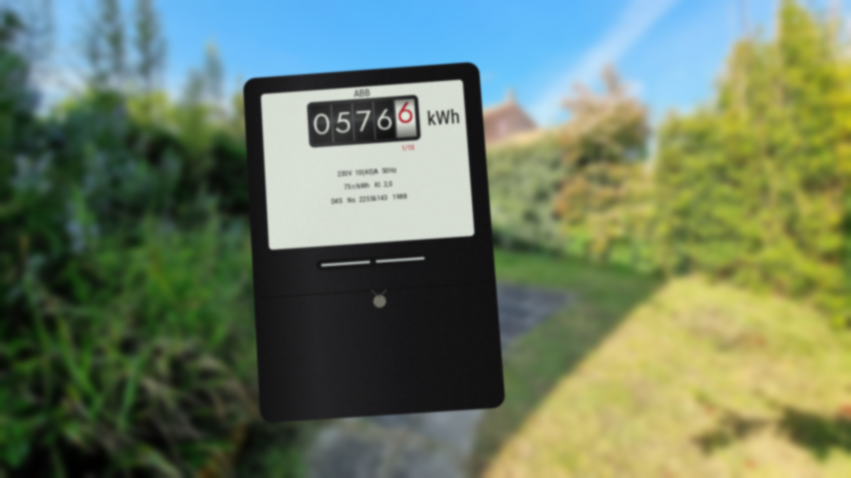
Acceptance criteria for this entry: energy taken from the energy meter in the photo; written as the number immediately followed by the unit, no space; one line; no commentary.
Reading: 576.6kWh
